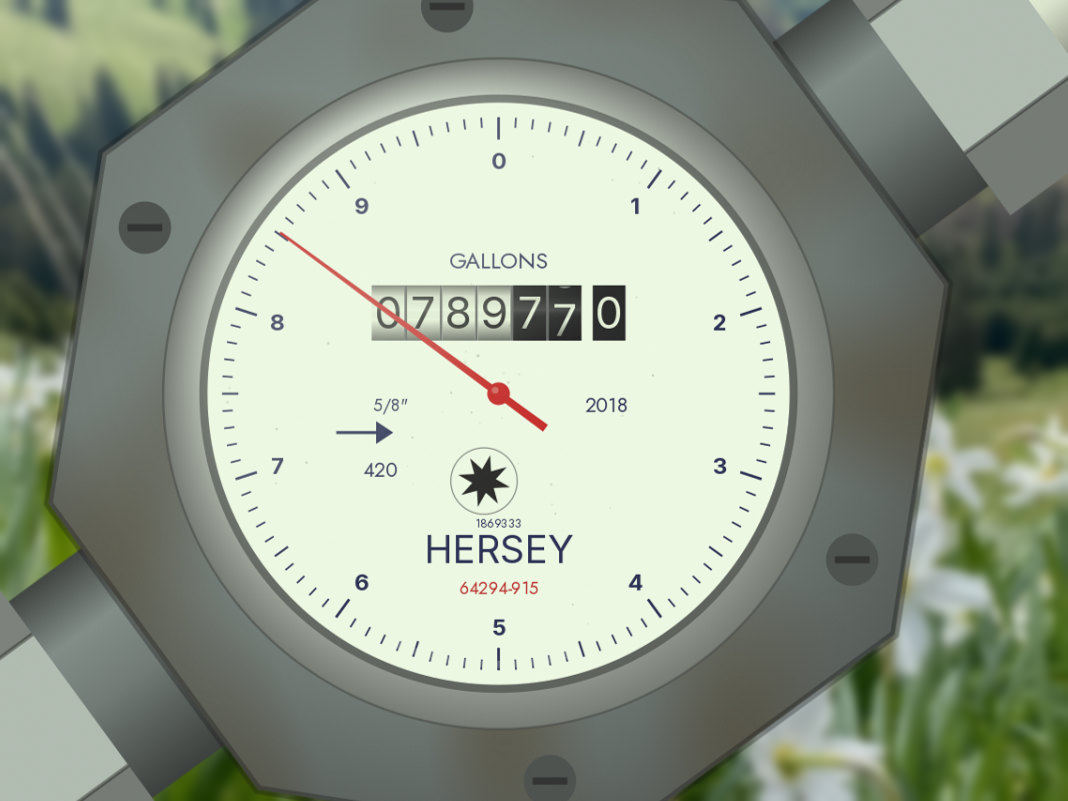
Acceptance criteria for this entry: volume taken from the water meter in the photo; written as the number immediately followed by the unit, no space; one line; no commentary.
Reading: 789768.5gal
